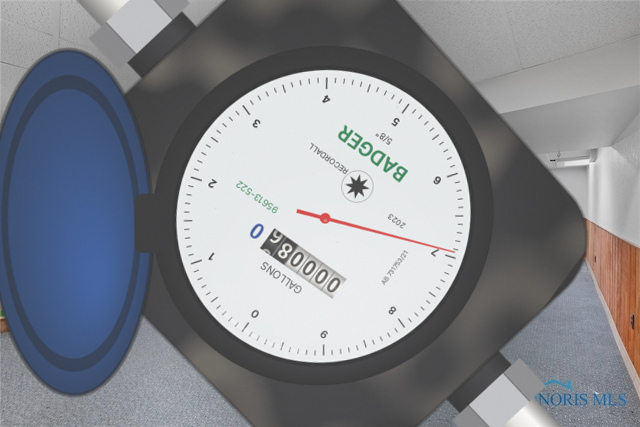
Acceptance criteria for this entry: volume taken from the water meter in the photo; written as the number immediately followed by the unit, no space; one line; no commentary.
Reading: 856.9gal
